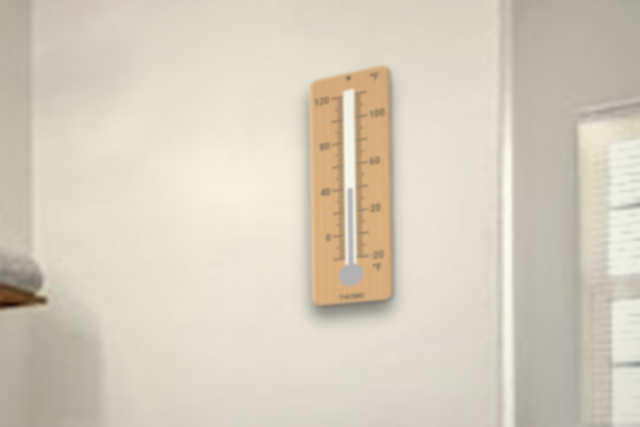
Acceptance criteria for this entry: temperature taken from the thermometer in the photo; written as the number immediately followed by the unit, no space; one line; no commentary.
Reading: 40°F
